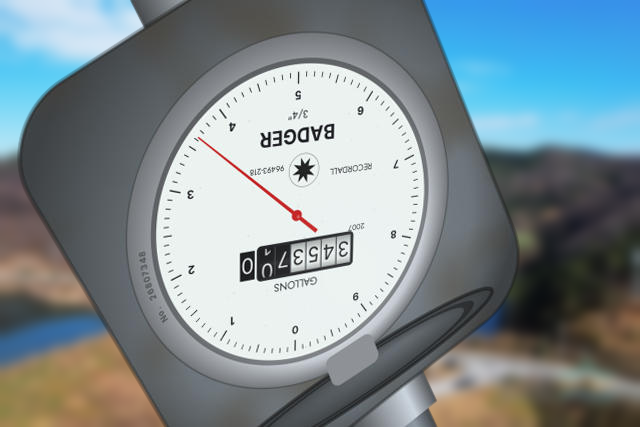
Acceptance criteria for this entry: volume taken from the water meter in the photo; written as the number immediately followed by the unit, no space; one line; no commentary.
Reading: 3453703.6gal
